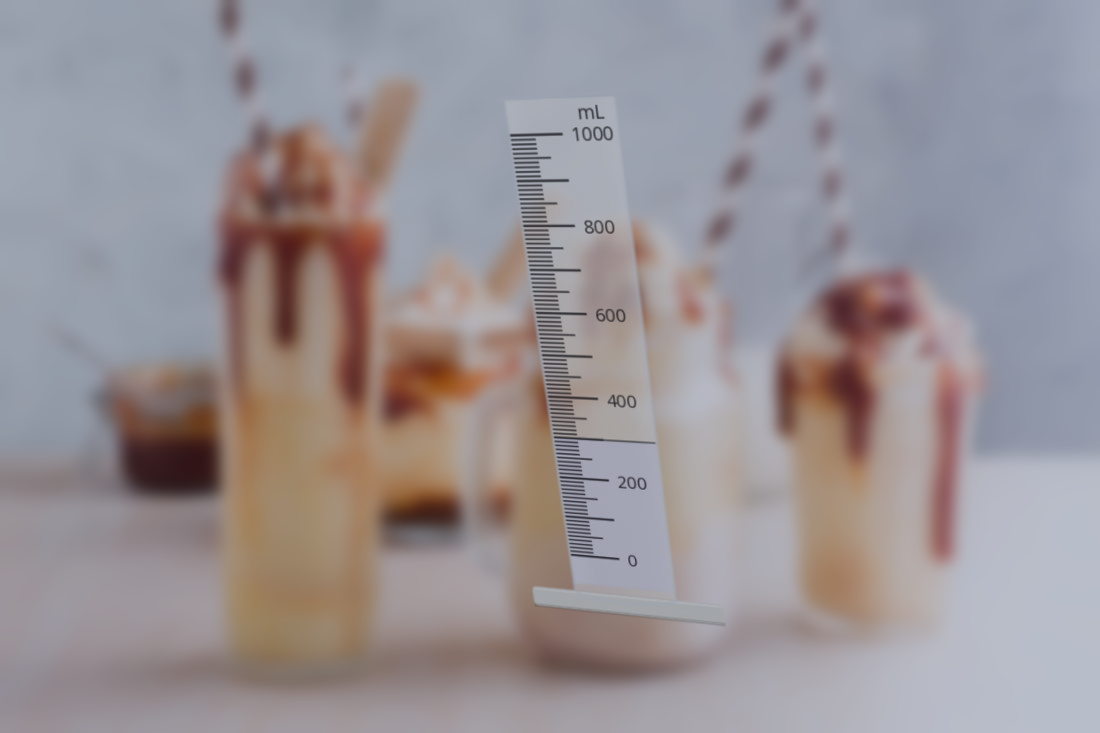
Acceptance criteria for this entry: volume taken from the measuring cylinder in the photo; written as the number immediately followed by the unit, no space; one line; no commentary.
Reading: 300mL
